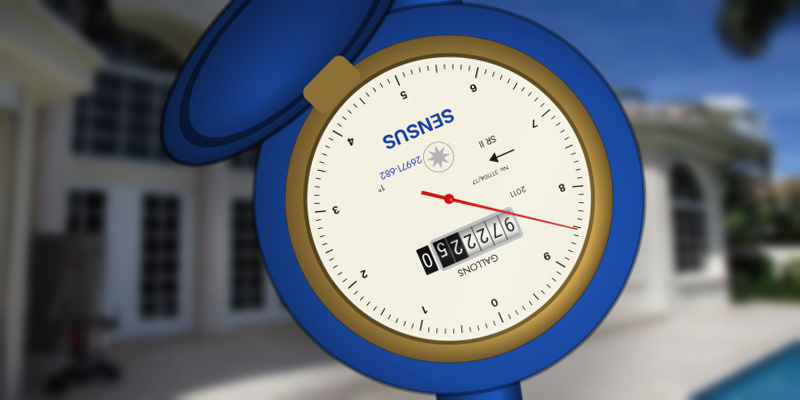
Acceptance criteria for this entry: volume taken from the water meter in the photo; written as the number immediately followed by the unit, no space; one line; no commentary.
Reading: 9722248.5gal
